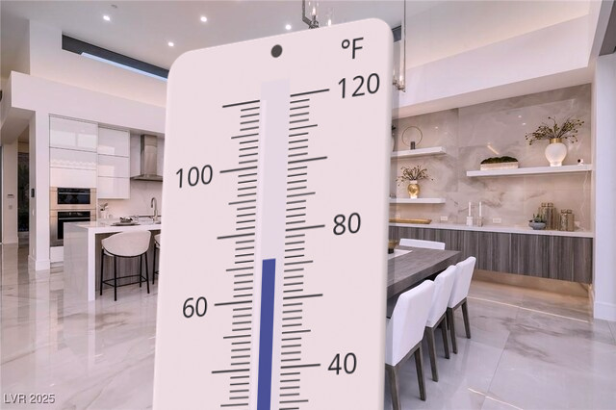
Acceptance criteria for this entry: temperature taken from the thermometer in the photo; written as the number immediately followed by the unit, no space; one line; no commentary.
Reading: 72°F
